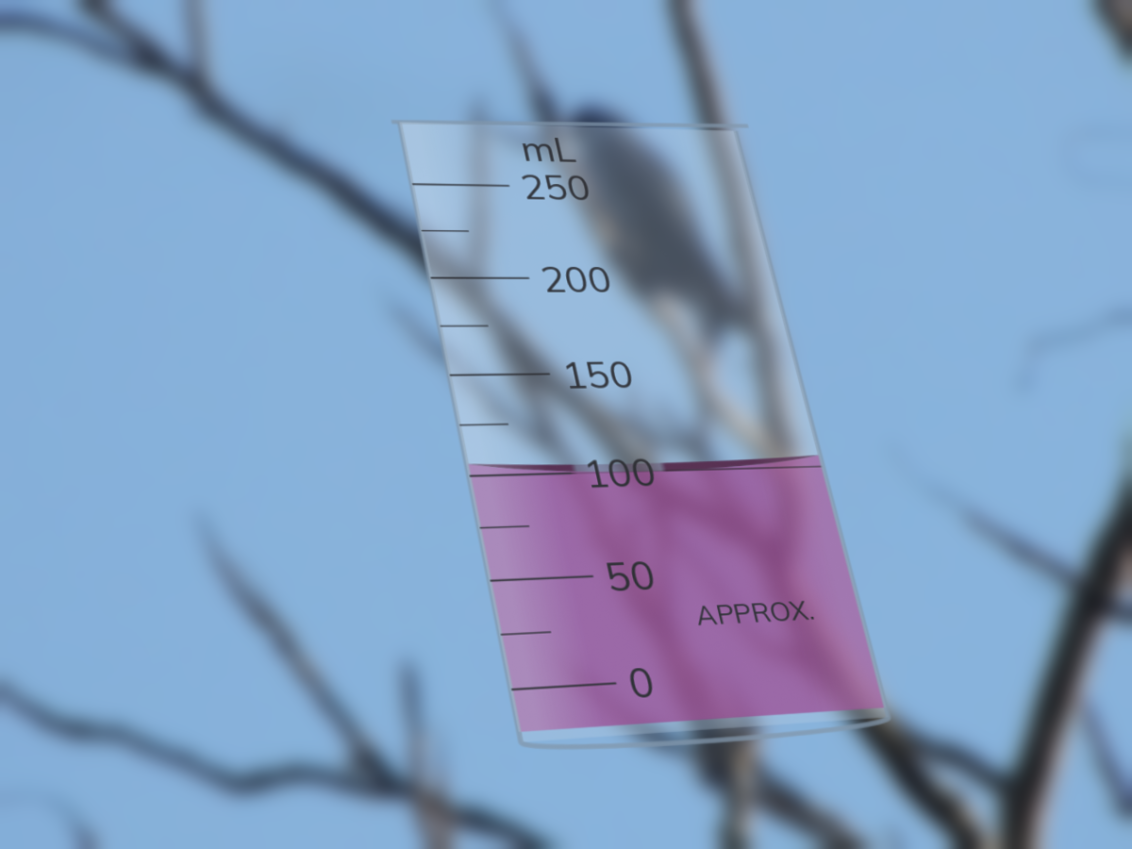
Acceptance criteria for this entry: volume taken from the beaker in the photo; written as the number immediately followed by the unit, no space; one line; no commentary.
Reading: 100mL
